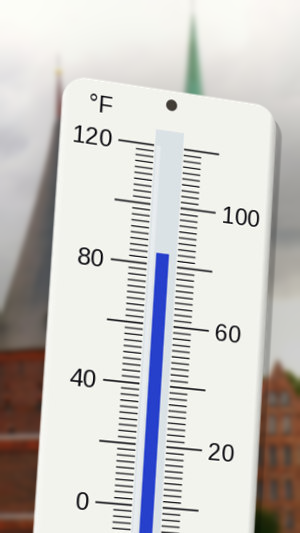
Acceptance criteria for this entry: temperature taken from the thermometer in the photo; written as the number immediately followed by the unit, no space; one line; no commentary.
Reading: 84°F
